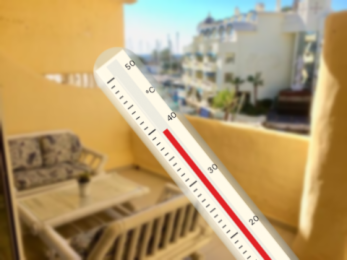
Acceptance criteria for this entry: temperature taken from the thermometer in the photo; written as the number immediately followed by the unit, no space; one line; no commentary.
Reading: 39°C
